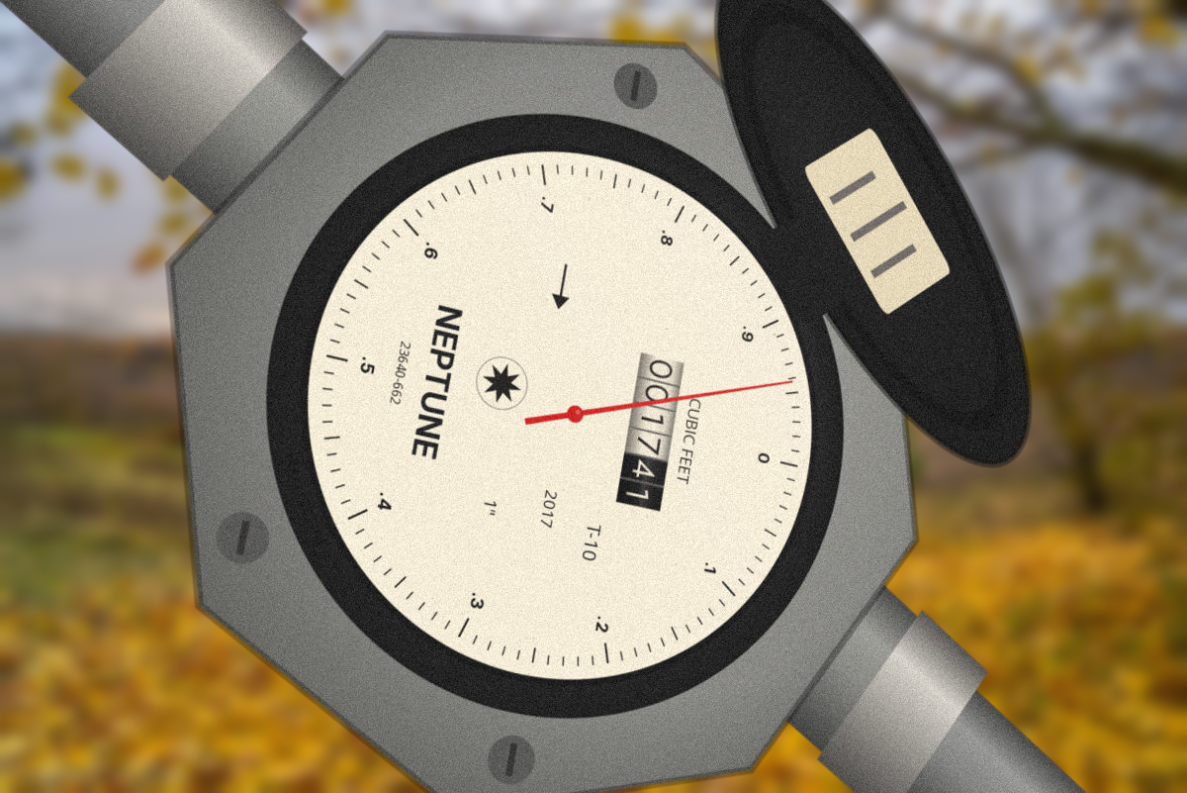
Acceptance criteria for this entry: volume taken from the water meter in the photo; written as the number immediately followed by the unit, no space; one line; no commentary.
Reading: 1740.94ft³
